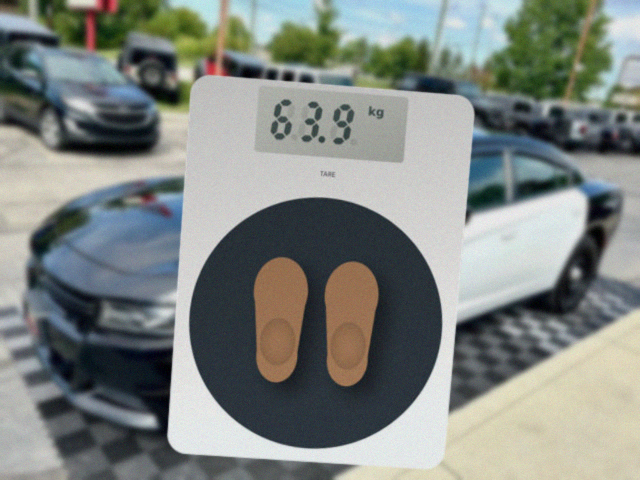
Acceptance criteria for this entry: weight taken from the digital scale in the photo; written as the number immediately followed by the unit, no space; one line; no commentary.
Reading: 63.9kg
